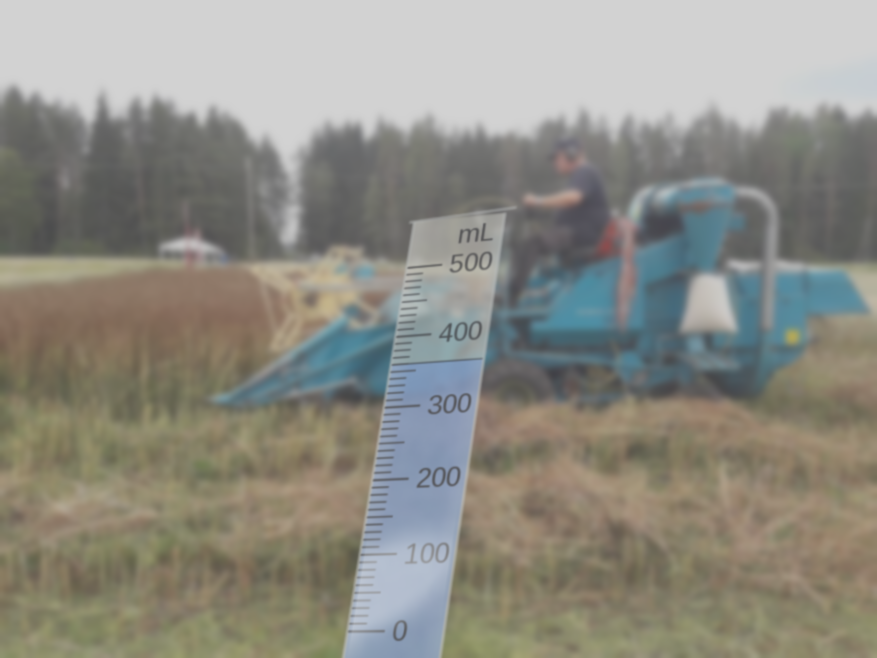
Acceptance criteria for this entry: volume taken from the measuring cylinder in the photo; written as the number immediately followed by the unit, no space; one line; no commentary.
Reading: 360mL
